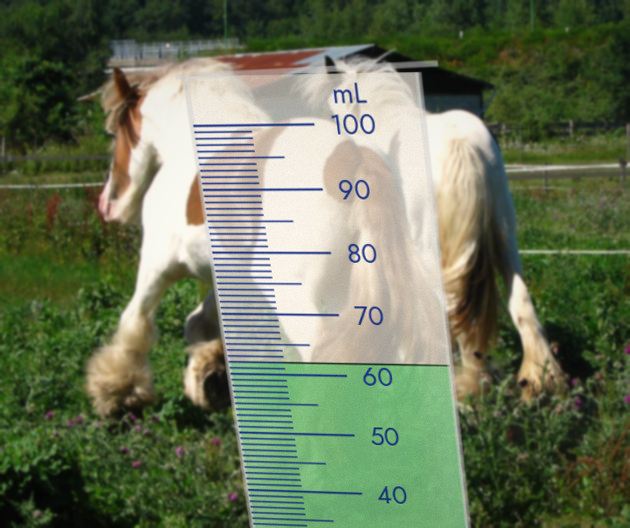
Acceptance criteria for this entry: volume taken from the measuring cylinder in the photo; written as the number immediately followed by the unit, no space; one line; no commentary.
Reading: 62mL
